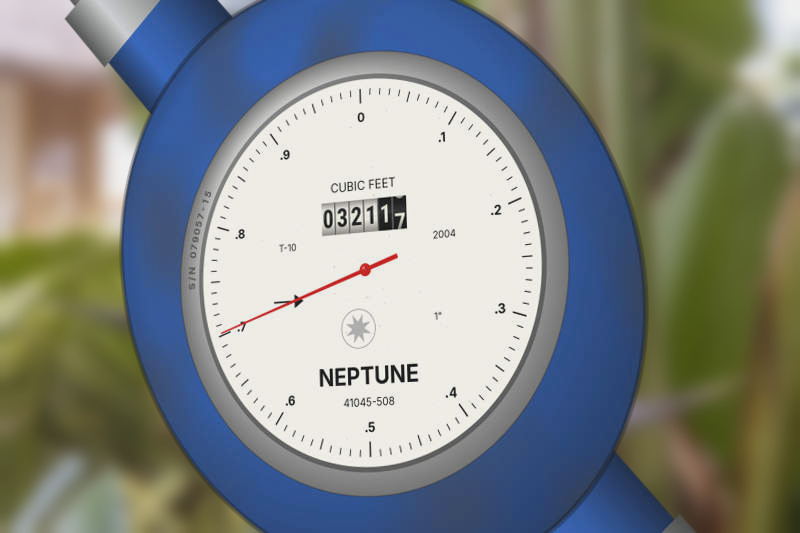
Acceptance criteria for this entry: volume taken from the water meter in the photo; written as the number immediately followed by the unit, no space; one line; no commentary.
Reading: 32116.70ft³
